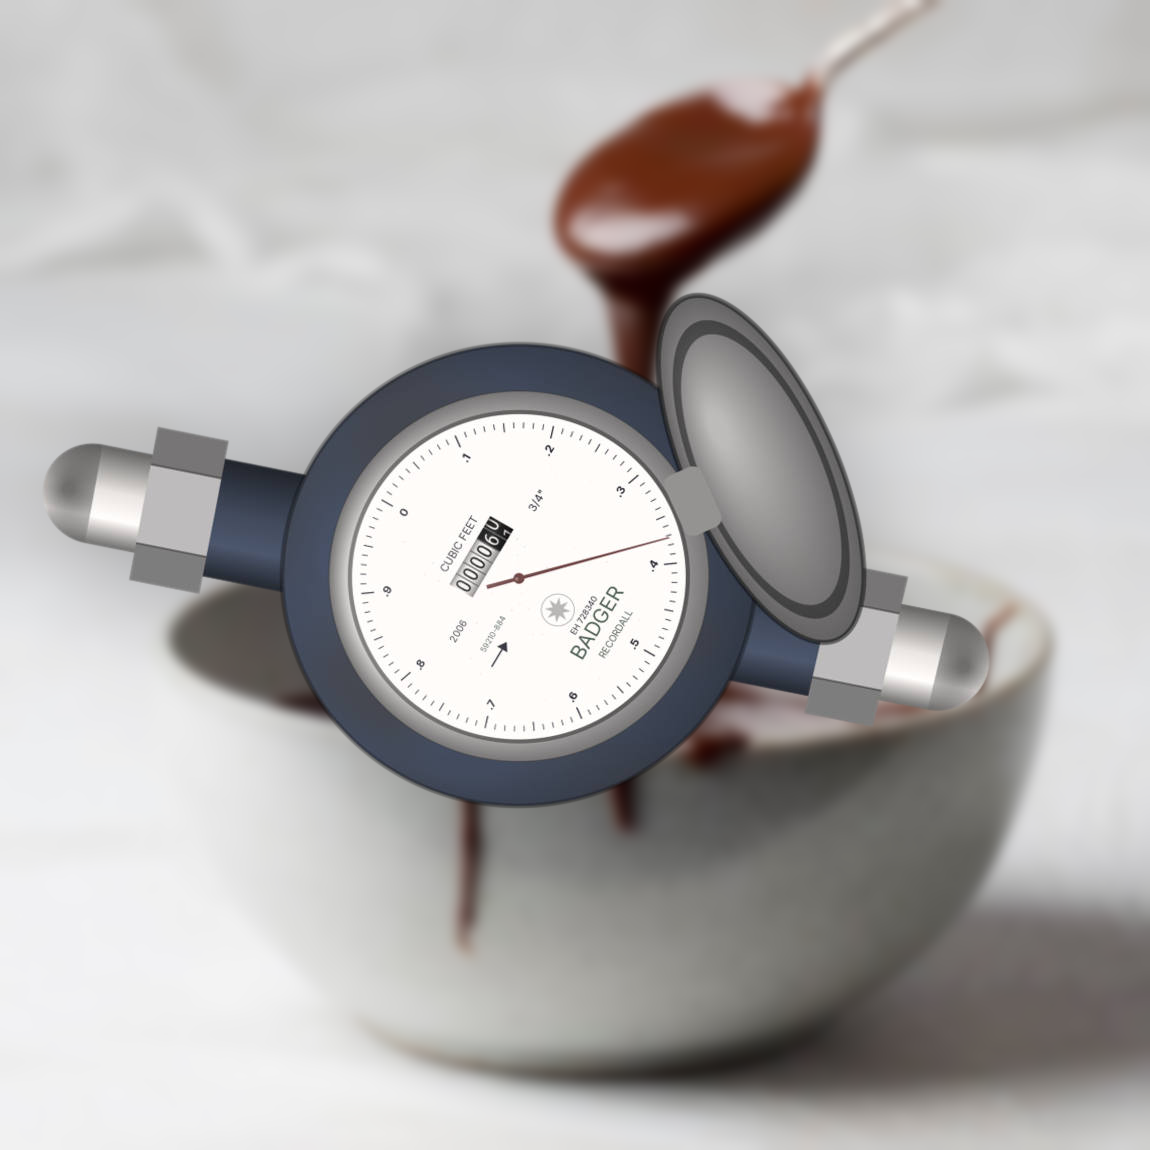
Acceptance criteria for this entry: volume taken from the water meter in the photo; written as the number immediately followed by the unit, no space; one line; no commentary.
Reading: 60.37ft³
